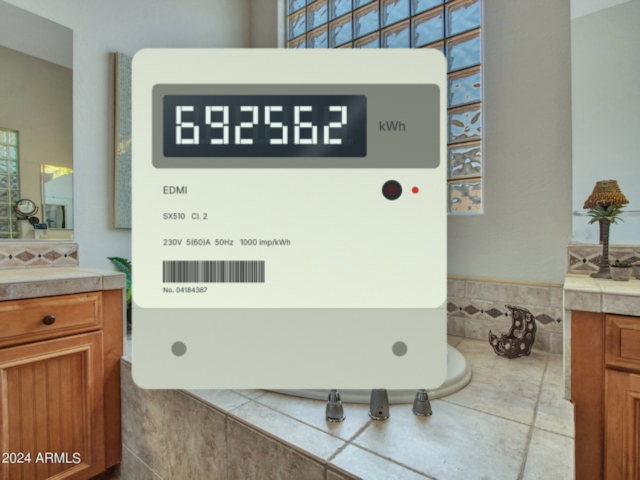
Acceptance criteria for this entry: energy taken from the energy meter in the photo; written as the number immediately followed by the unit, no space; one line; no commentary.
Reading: 692562kWh
